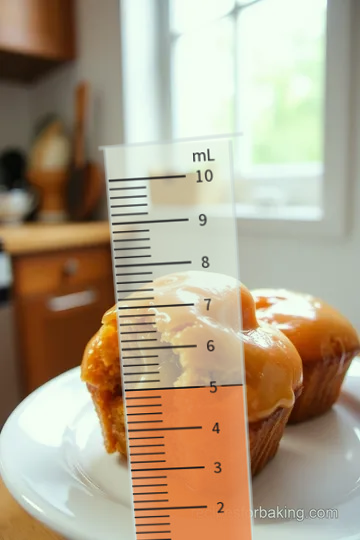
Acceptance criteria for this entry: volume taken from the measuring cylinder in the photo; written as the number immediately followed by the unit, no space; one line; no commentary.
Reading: 5mL
